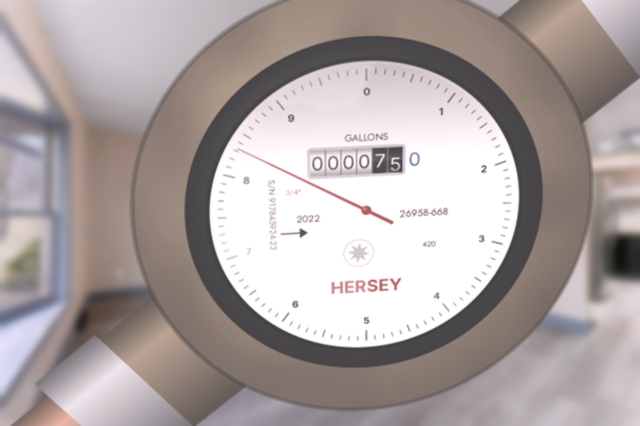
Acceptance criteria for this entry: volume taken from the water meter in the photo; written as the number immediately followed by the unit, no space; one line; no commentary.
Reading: 748.3gal
